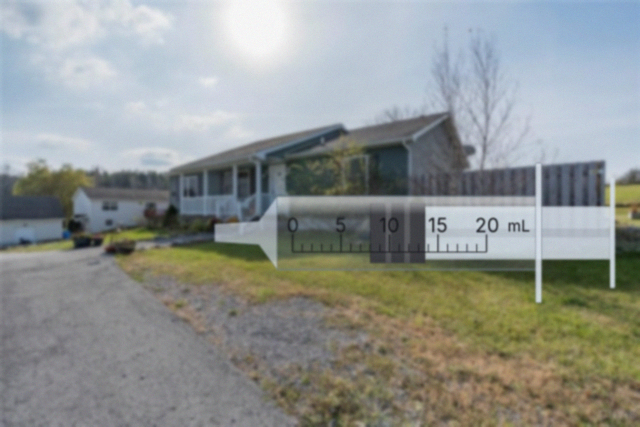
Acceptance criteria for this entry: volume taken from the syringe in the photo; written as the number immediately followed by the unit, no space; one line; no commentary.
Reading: 8mL
